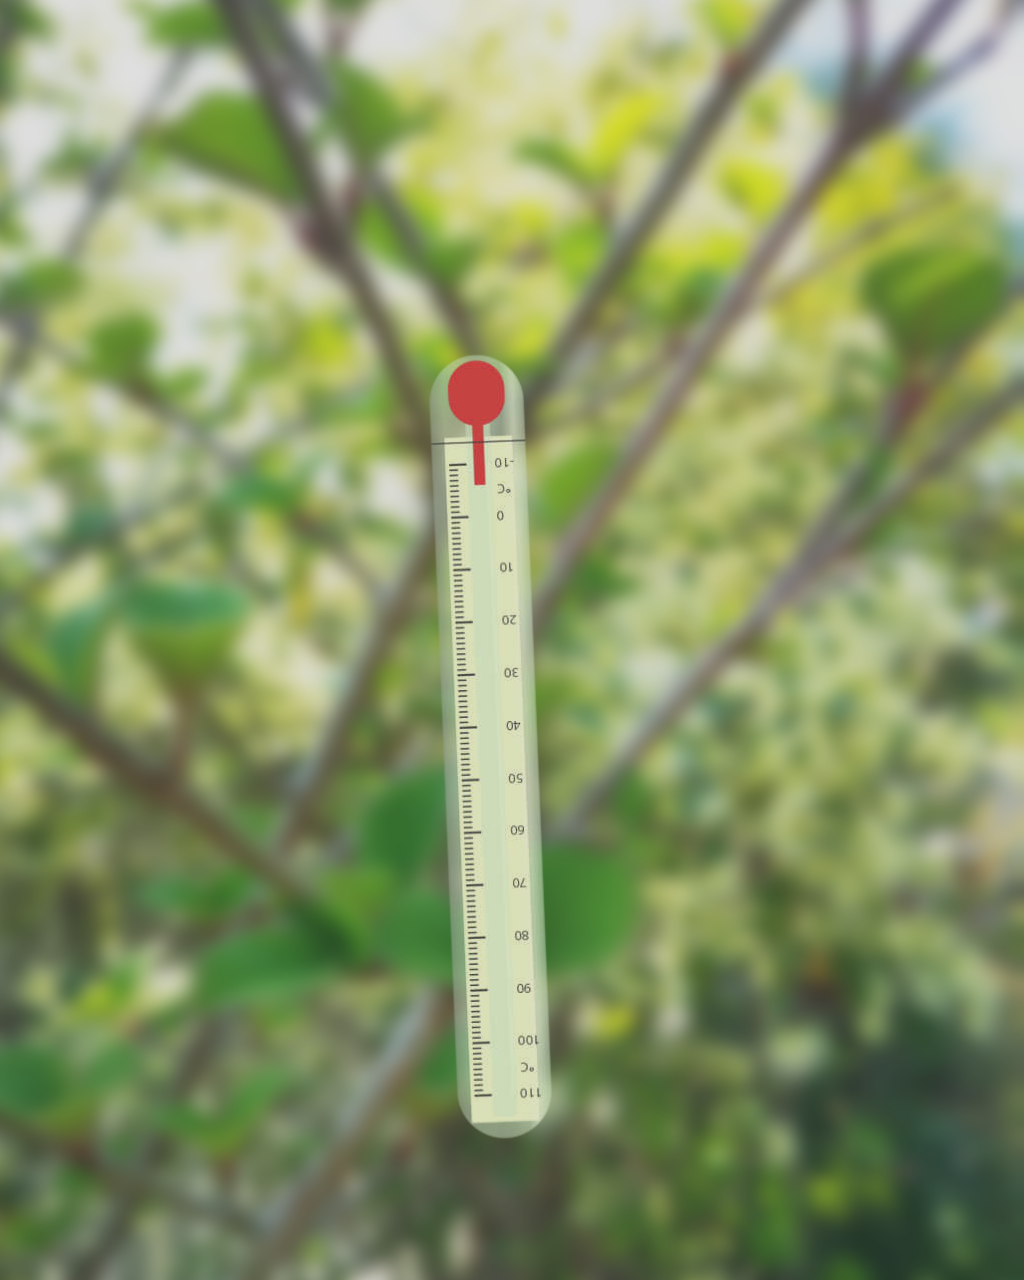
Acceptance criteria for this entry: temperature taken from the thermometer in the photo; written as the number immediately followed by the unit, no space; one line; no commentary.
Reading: -6°C
